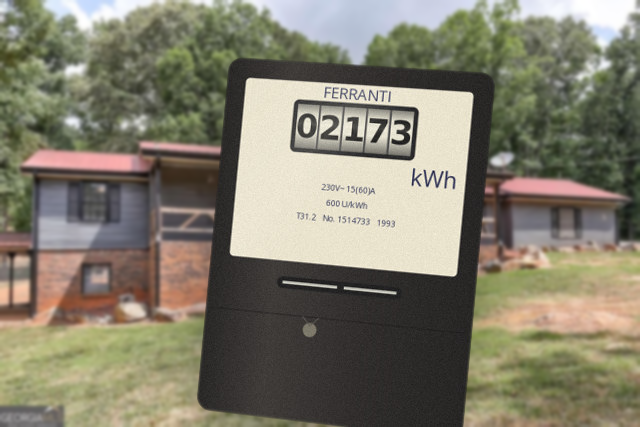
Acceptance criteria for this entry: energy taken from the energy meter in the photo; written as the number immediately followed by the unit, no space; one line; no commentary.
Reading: 2173kWh
